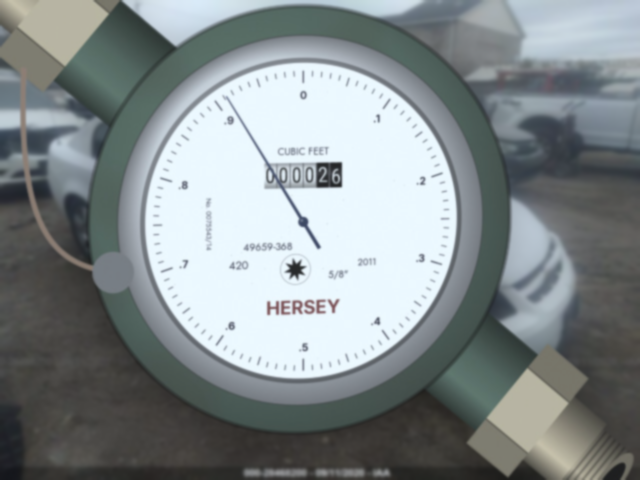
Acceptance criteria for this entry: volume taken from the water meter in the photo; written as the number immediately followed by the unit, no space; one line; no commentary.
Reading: 25.91ft³
